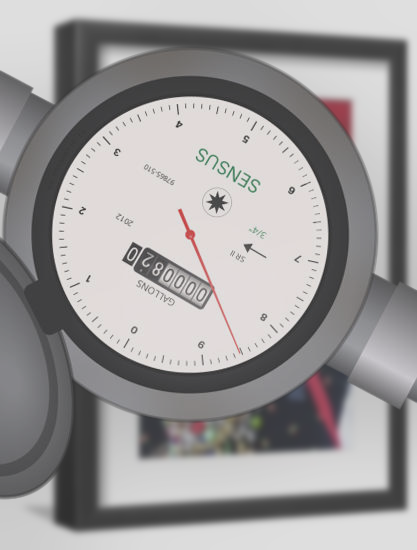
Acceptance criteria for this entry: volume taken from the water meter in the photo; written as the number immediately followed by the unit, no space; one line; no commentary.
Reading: 818.5gal
